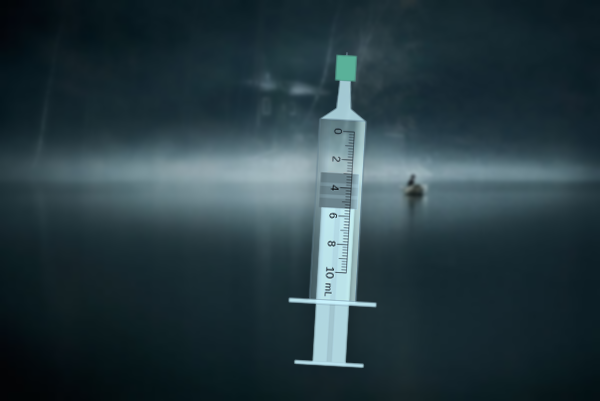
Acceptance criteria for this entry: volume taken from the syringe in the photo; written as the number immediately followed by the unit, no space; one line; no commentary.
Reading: 3mL
